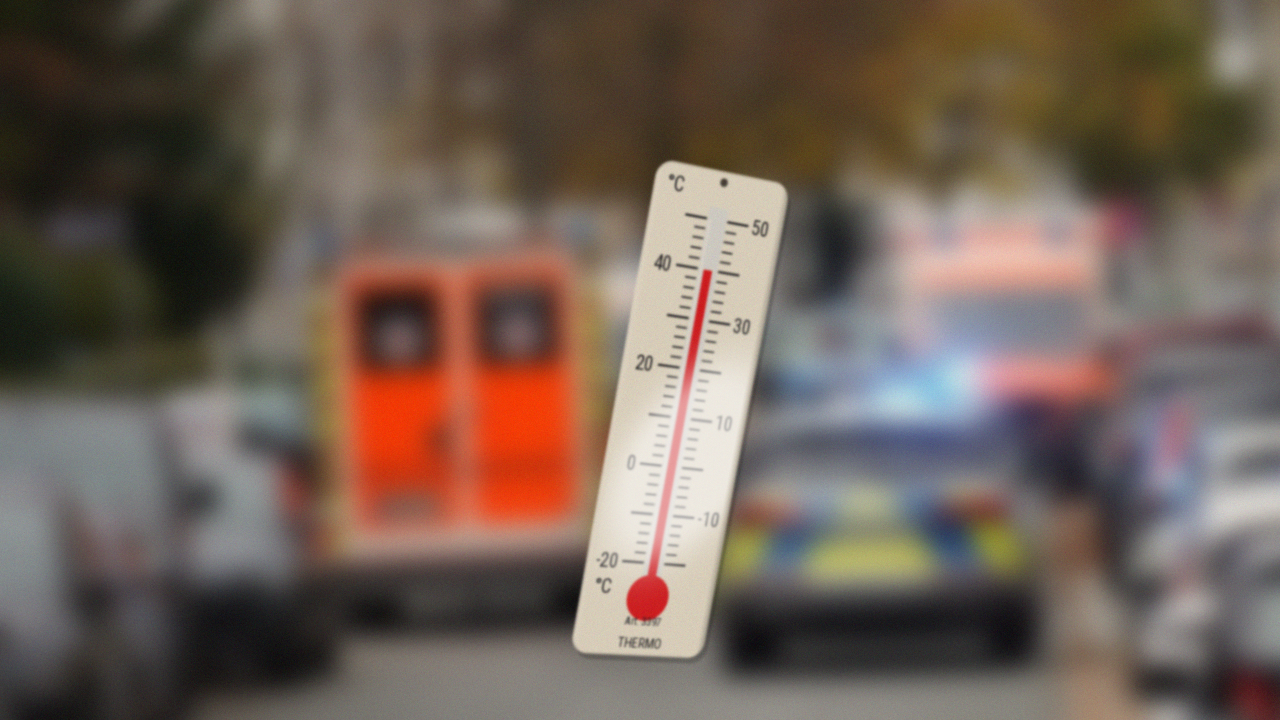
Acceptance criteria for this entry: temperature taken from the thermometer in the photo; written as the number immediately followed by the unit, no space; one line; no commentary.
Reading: 40°C
